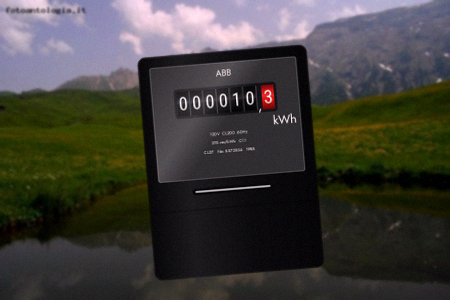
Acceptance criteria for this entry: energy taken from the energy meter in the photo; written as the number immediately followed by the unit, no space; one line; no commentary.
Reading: 10.3kWh
